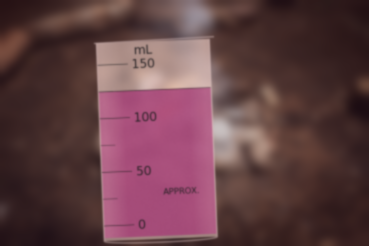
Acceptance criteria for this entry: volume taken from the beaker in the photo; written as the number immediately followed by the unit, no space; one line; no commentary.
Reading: 125mL
